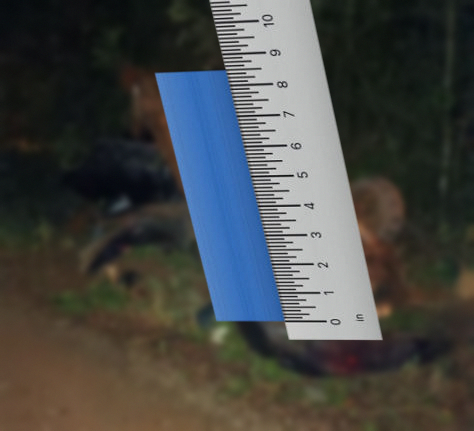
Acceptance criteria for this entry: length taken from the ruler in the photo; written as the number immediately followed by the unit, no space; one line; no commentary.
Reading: 8.5in
